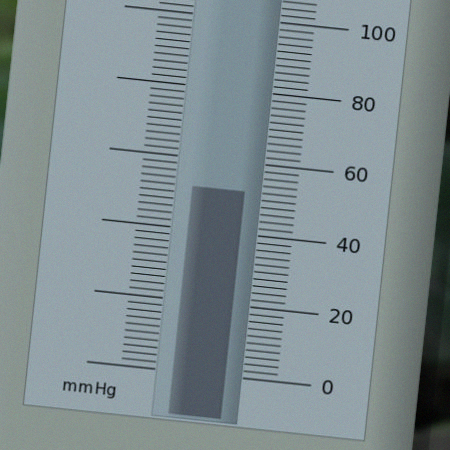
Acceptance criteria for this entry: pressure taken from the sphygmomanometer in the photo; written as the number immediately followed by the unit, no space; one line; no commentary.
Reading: 52mmHg
